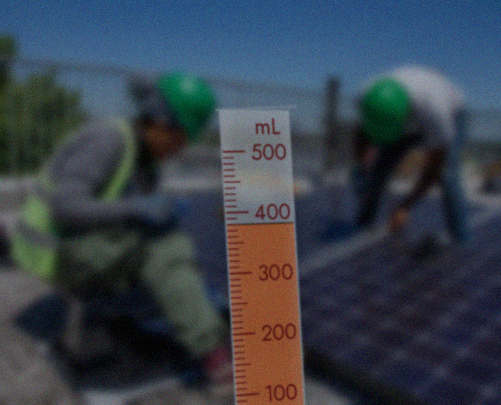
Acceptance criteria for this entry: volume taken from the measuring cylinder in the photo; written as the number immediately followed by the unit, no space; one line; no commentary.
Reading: 380mL
